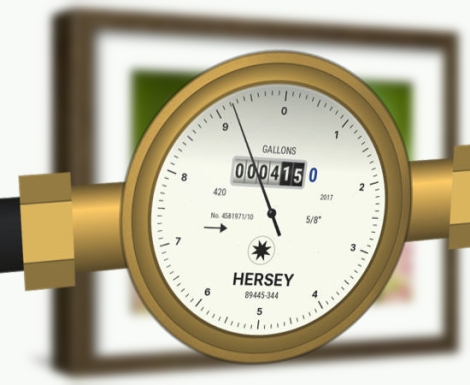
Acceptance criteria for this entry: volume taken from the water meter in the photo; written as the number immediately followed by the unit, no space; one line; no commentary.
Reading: 4149.2gal
